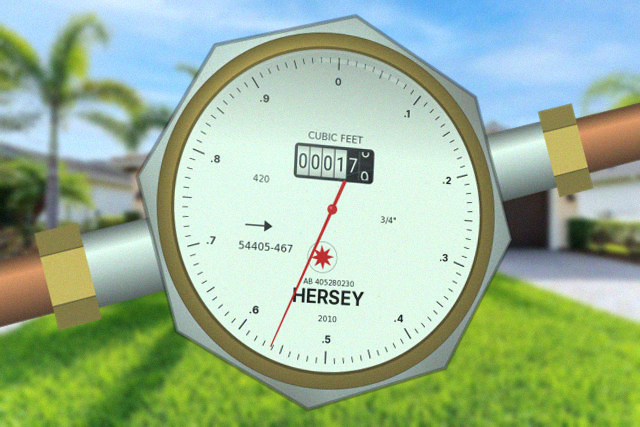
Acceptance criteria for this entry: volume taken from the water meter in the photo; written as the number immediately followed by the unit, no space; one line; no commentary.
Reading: 178.56ft³
